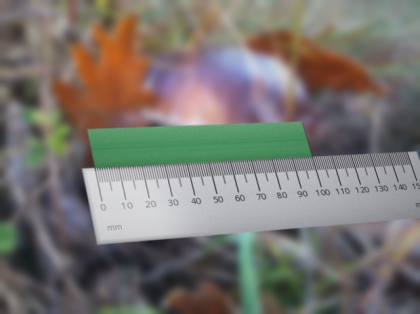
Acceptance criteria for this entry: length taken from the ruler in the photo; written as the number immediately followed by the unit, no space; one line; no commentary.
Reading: 100mm
